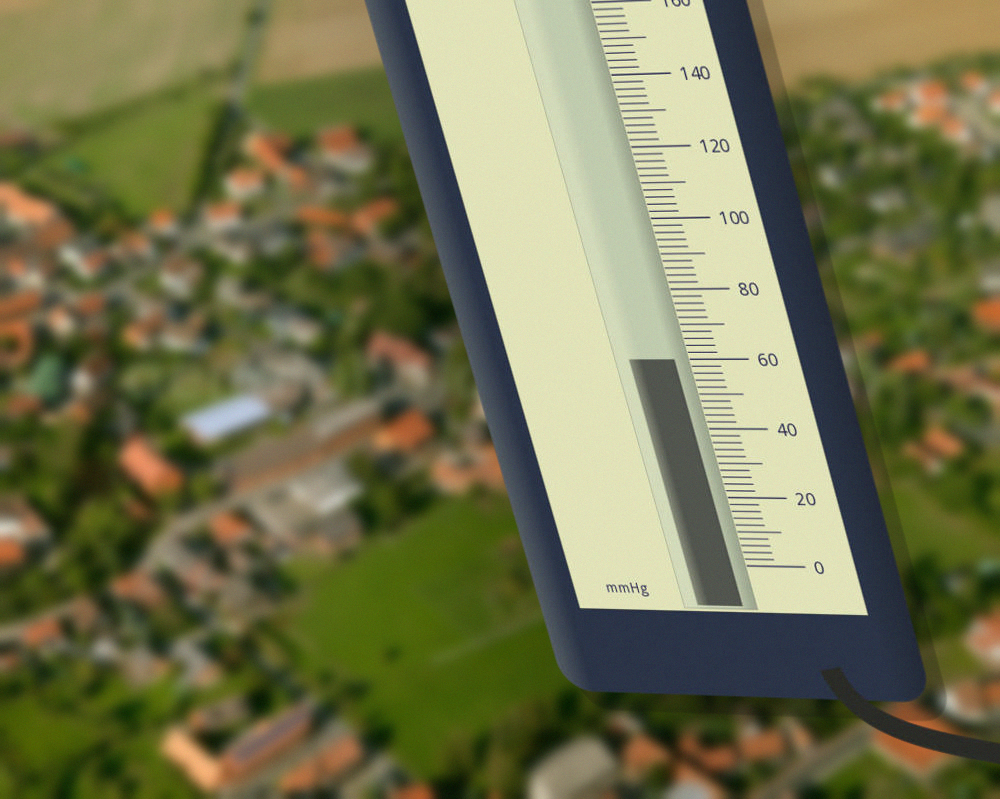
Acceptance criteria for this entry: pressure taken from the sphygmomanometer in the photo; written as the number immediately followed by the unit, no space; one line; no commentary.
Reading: 60mmHg
